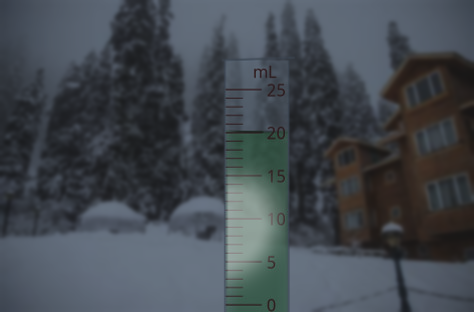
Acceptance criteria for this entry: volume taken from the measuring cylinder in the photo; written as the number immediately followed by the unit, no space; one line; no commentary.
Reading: 20mL
